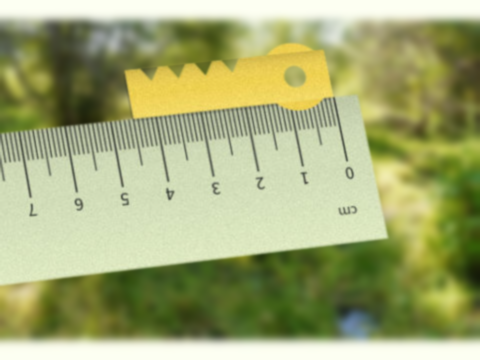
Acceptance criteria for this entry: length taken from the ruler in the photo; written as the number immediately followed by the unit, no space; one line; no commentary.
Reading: 4.5cm
